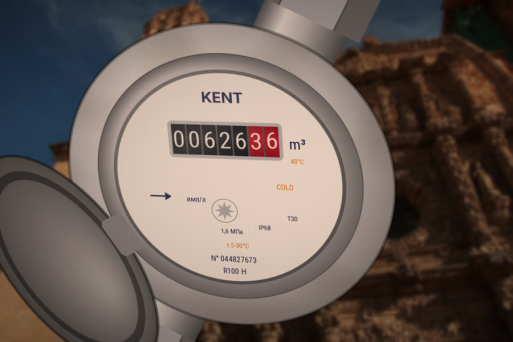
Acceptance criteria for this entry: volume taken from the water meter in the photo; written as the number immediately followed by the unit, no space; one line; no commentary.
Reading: 626.36m³
